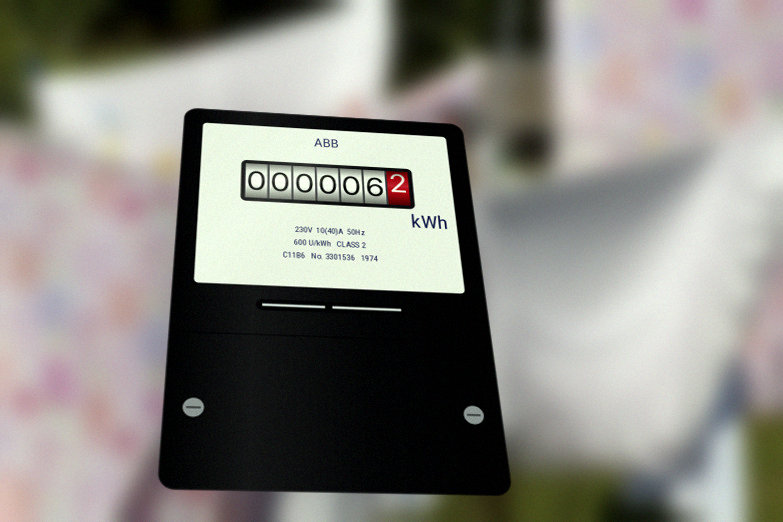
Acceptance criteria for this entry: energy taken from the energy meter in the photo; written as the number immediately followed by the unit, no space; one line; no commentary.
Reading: 6.2kWh
